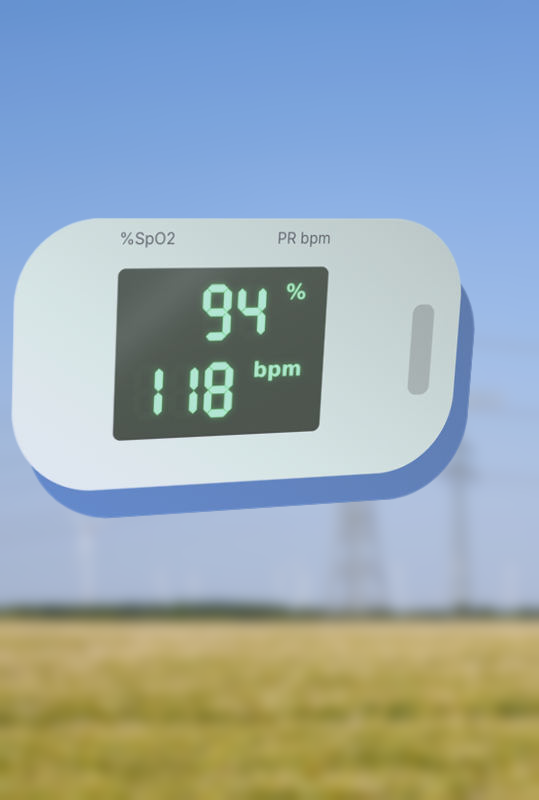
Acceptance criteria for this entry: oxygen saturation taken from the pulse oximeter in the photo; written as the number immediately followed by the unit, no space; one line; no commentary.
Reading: 94%
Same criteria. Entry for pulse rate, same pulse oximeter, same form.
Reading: 118bpm
